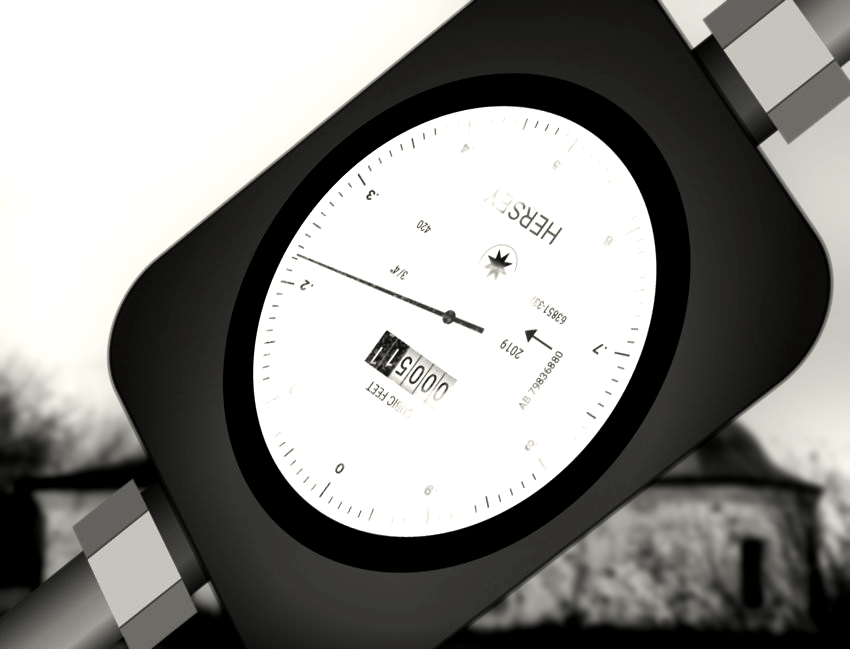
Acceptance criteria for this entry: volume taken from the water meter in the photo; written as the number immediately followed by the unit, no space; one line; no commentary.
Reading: 511.22ft³
